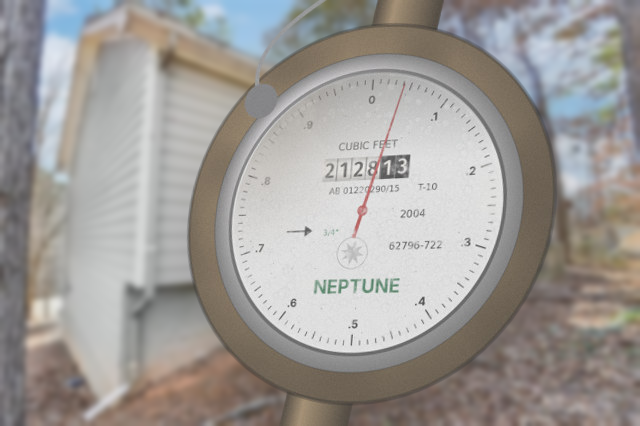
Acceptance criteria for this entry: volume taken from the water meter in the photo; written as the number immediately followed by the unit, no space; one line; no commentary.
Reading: 212813.04ft³
